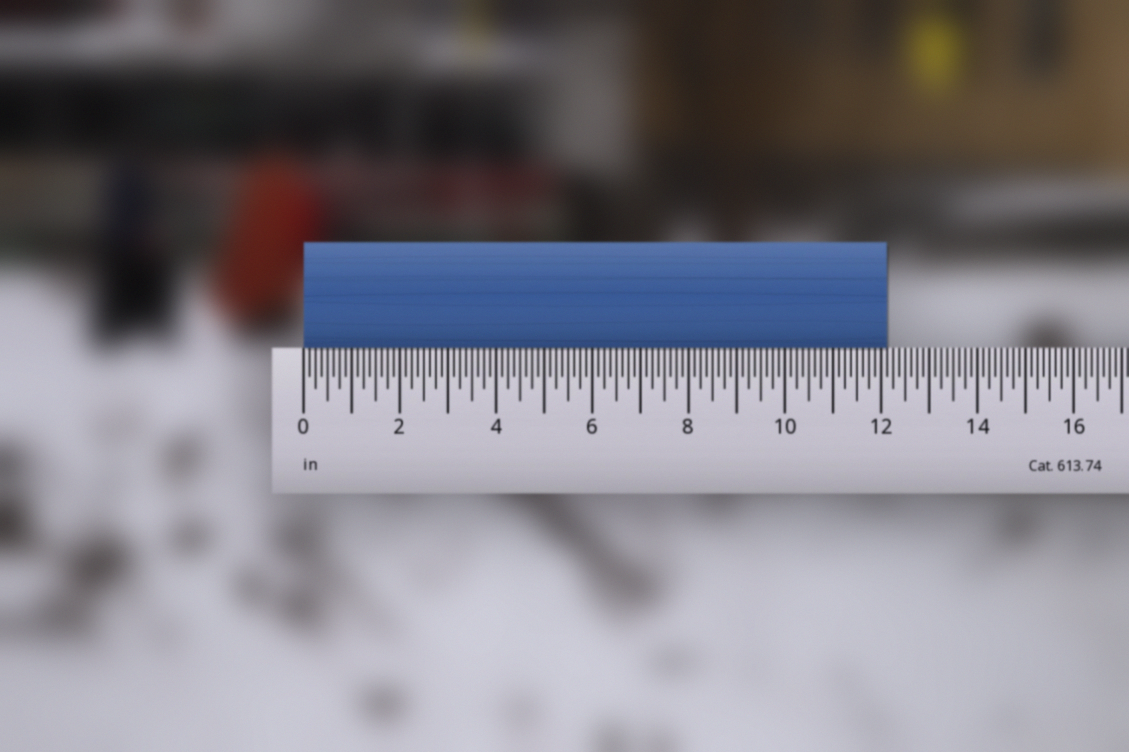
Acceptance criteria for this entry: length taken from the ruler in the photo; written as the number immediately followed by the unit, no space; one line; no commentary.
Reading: 12.125in
